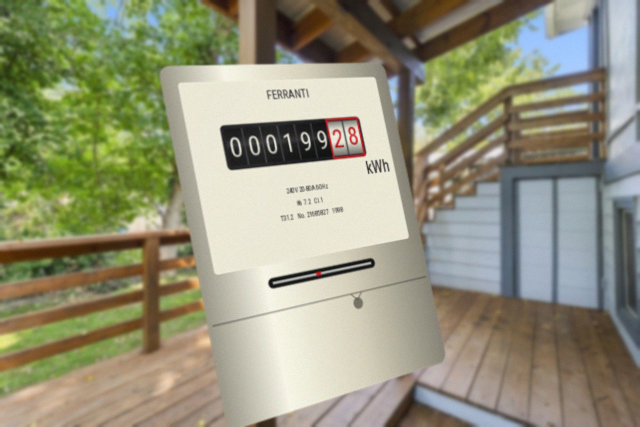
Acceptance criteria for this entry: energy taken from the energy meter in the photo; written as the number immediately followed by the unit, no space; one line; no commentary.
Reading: 199.28kWh
